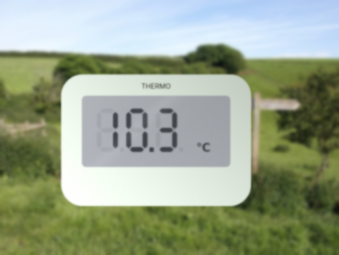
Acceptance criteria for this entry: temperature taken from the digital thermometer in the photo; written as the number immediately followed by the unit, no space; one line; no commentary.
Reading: 10.3°C
